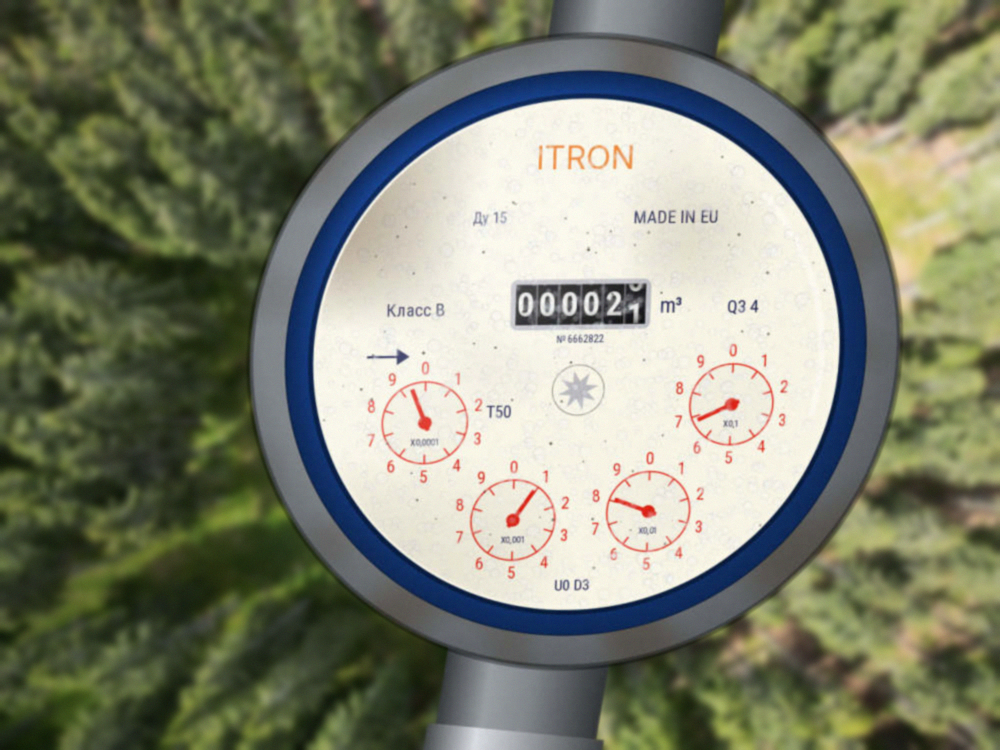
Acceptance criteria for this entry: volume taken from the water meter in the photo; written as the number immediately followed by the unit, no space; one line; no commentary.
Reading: 20.6809m³
